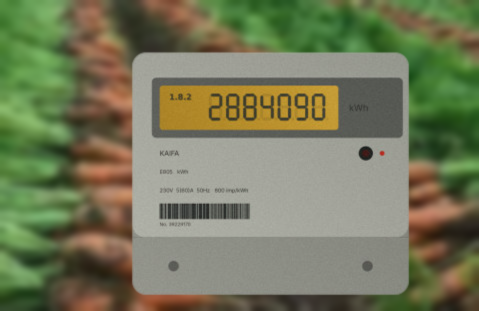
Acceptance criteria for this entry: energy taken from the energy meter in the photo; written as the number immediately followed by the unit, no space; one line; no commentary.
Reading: 2884090kWh
